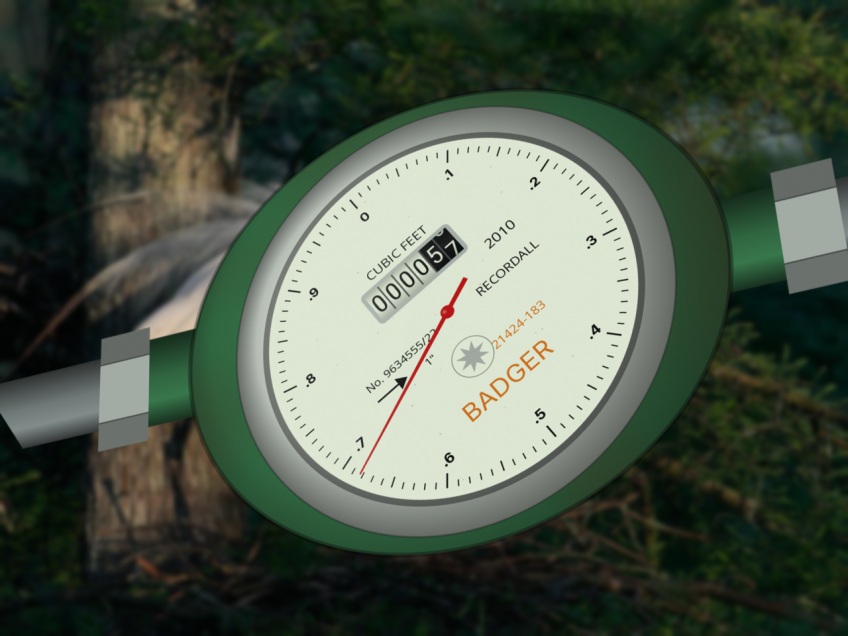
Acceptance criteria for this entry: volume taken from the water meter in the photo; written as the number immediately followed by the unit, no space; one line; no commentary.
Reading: 56.68ft³
